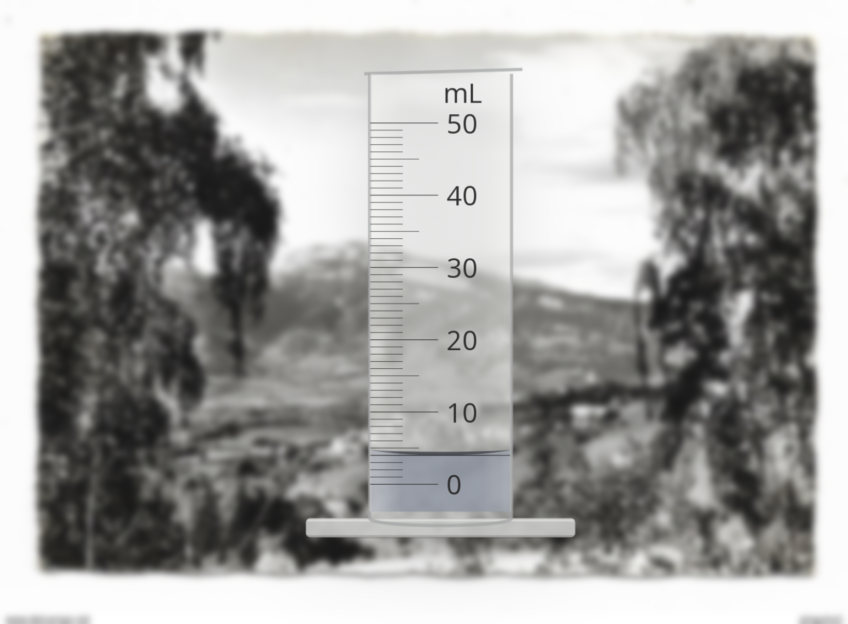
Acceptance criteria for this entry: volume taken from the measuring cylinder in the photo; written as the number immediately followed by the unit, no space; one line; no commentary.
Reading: 4mL
